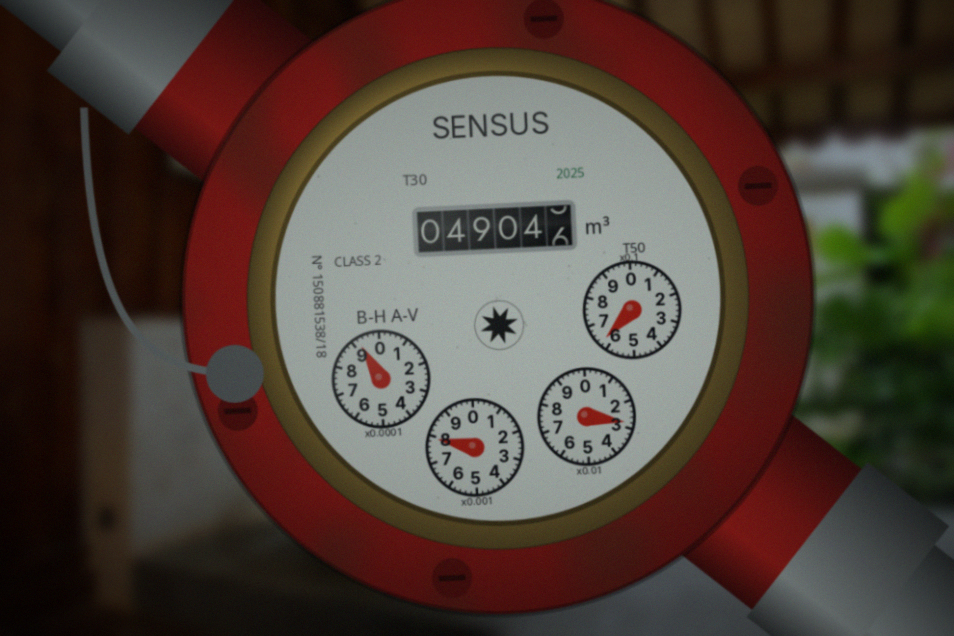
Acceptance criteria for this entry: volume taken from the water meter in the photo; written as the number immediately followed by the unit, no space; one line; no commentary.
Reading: 49045.6279m³
